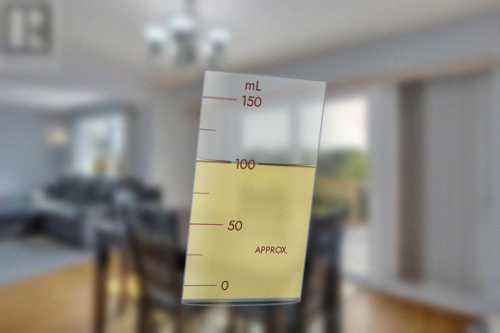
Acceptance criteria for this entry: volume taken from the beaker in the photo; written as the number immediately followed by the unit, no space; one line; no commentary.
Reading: 100mL
